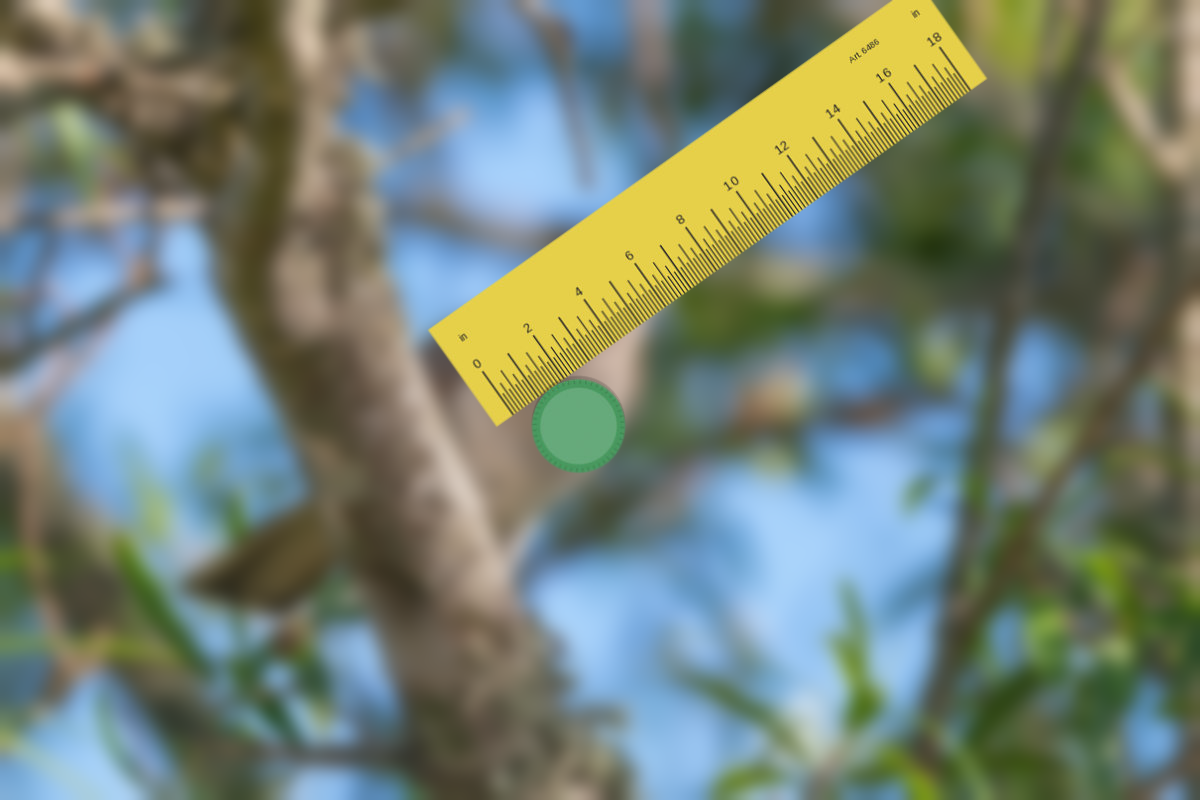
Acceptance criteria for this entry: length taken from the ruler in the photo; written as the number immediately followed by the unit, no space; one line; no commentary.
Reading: 3in
